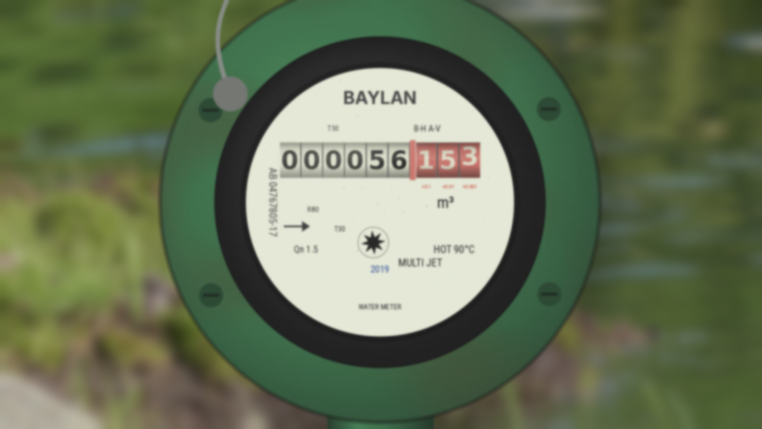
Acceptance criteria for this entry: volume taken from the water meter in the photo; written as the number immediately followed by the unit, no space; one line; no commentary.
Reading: 56.153m³
